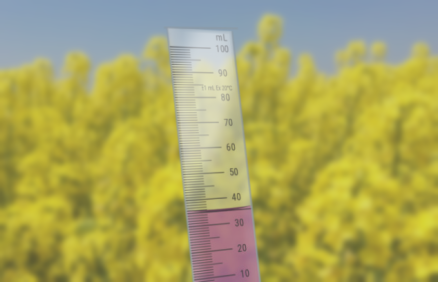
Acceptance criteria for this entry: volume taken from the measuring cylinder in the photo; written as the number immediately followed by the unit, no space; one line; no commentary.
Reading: 35mL
